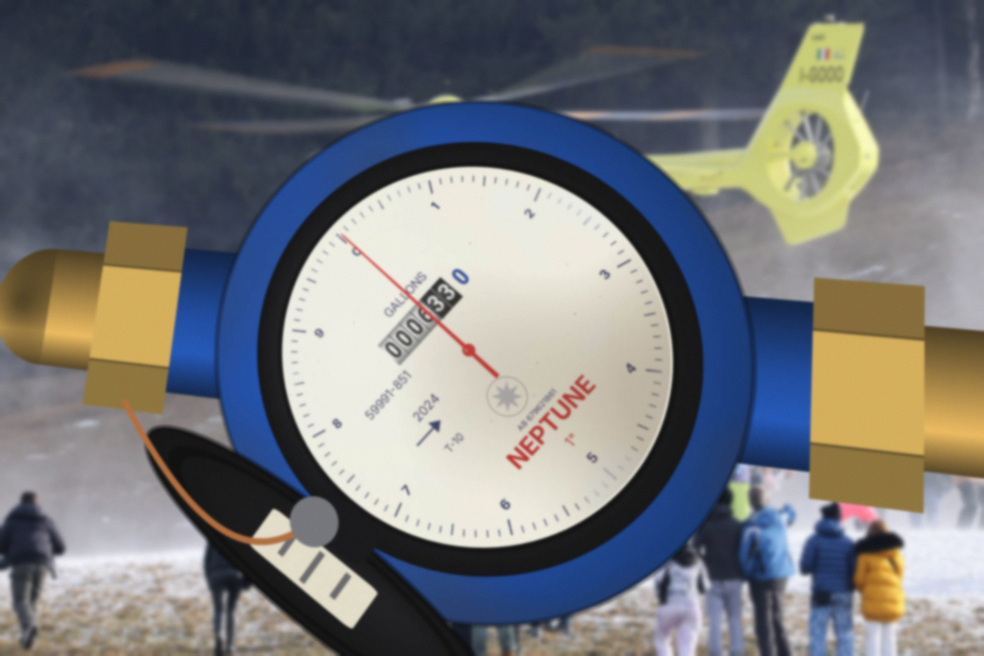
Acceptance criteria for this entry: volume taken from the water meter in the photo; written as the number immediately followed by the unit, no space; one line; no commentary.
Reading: 6330.0gal
